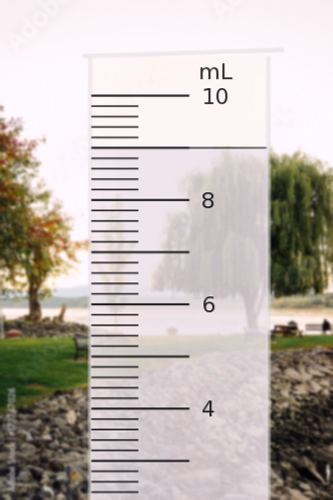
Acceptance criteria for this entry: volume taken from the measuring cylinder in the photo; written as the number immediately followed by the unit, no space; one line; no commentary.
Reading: 9mL
